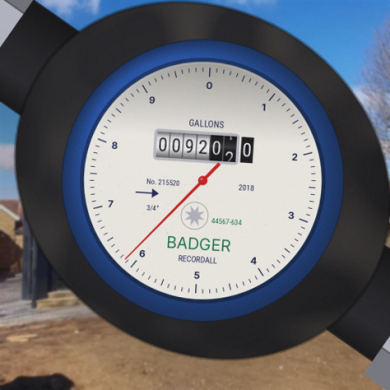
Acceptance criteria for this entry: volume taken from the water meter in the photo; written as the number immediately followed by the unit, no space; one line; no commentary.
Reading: 92016.1gal
